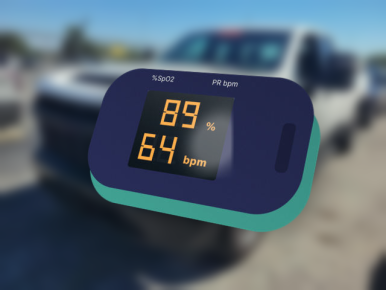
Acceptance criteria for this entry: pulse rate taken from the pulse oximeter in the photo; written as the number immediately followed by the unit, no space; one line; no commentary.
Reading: 64bpm
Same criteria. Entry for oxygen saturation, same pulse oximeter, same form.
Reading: 89%
